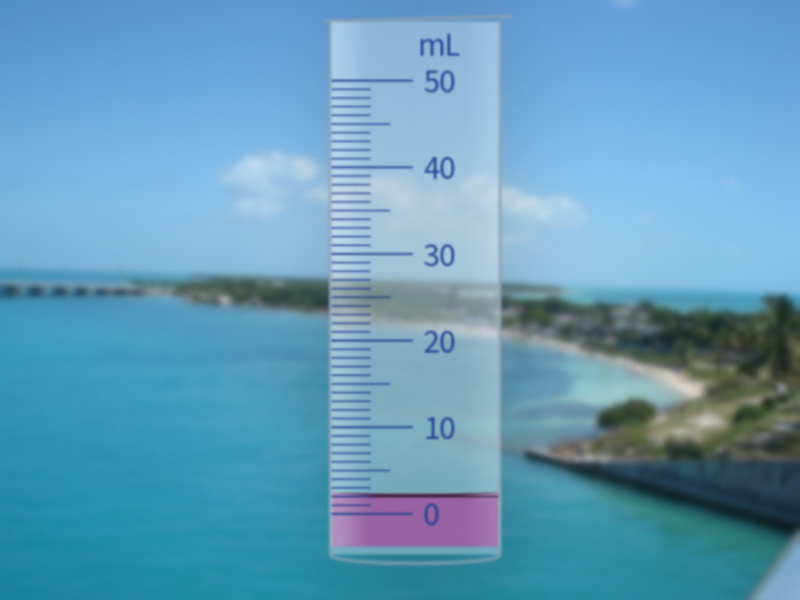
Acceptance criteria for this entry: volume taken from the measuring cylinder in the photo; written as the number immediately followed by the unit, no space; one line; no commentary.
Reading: 2mL
